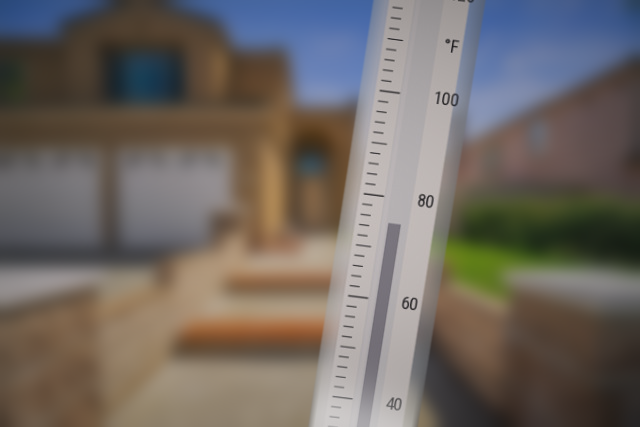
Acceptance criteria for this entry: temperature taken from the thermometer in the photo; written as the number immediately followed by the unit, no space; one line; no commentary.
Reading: 75°F
